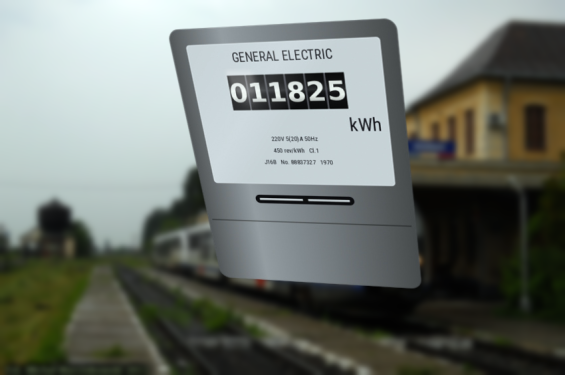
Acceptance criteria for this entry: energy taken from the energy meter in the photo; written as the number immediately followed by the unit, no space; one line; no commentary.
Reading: 11825kWh
